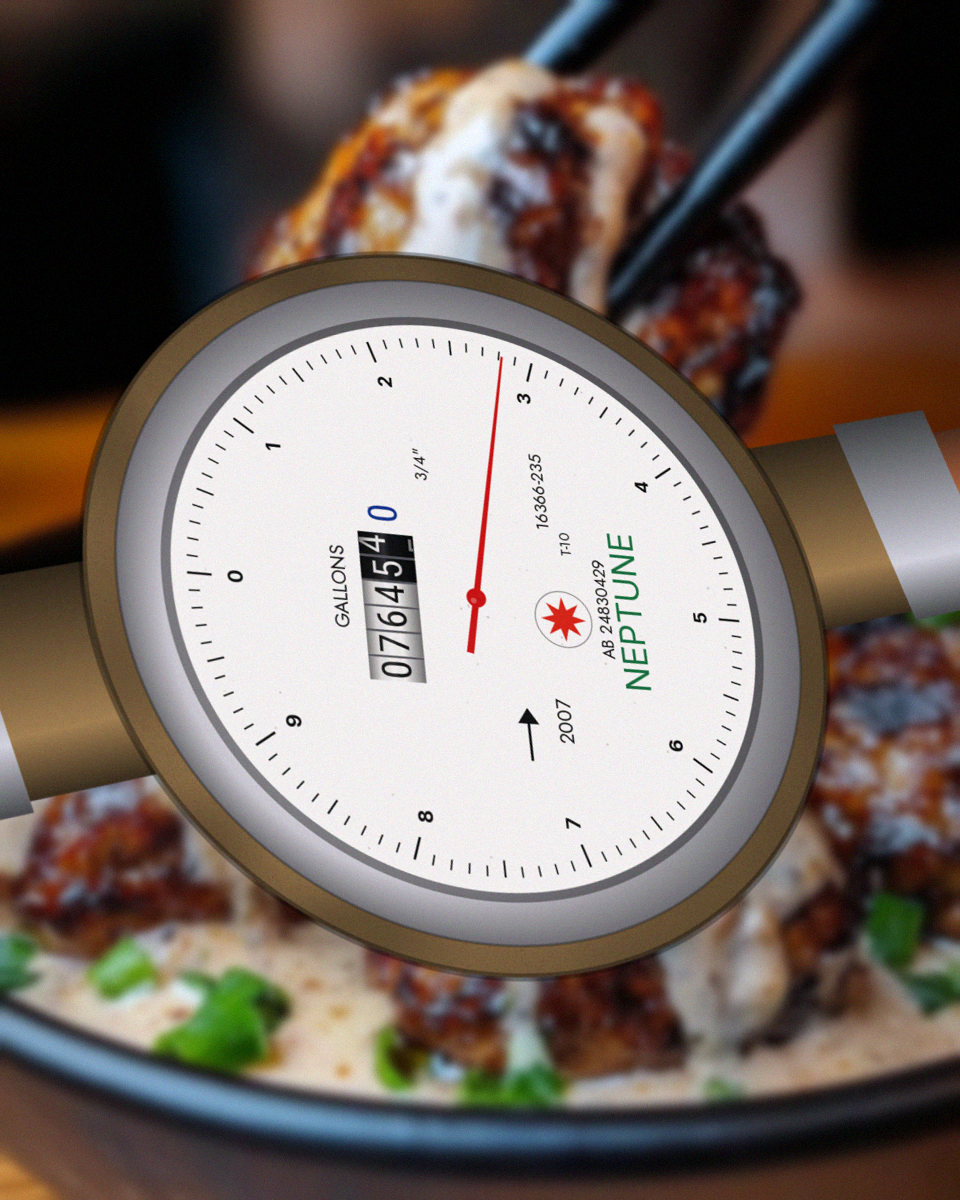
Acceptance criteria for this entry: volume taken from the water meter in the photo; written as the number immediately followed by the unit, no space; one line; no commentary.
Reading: 764542.8gal
